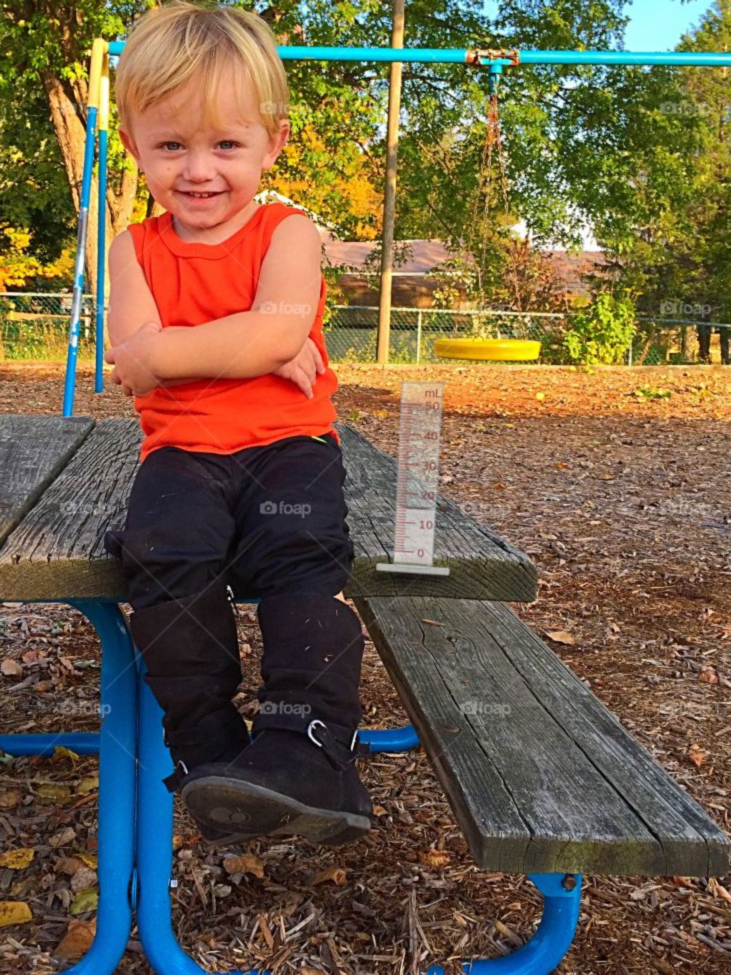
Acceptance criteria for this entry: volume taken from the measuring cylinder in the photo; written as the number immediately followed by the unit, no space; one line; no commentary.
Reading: 15mL
